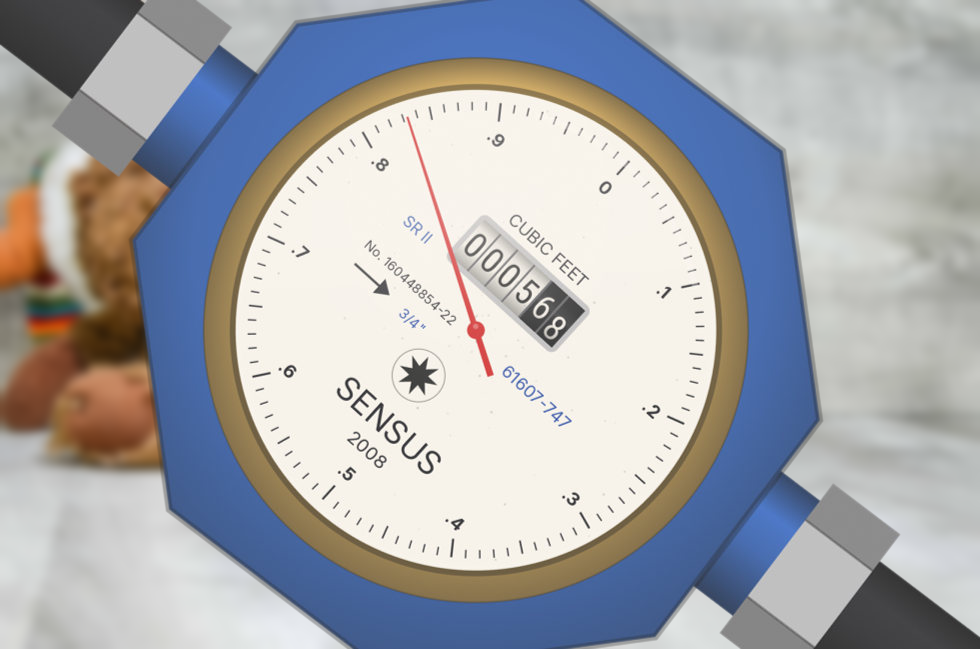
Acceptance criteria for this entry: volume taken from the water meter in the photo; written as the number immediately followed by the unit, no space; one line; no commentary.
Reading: 567.83ft³
